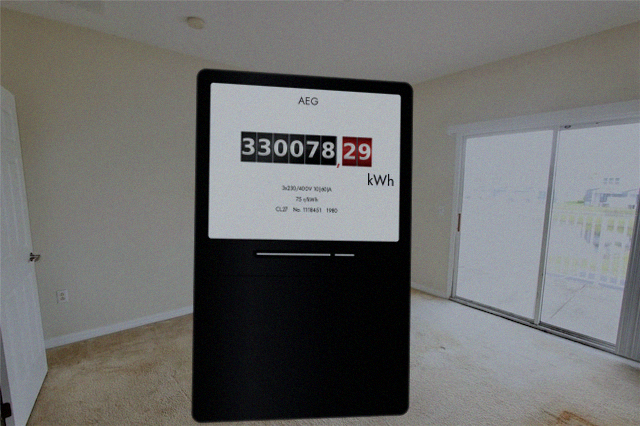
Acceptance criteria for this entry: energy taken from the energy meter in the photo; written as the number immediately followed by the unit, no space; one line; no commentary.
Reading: 330078.29kWh
